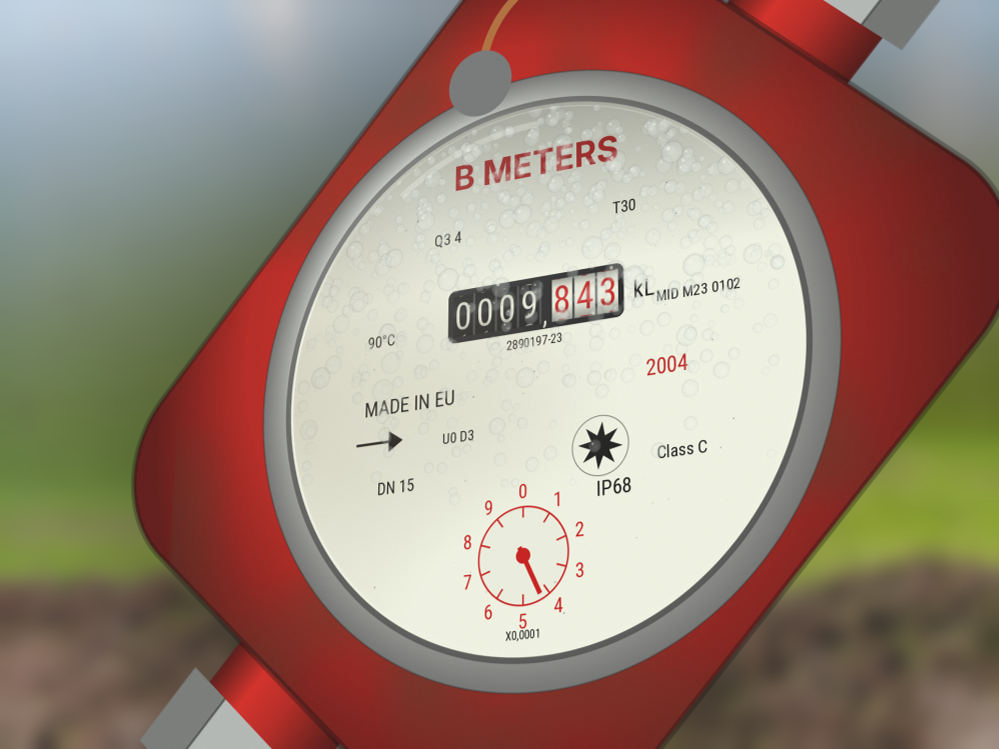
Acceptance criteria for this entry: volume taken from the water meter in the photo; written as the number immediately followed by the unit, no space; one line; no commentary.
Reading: 9.8434kL
